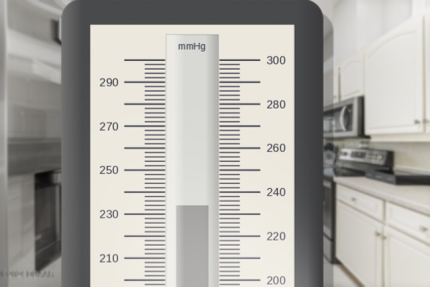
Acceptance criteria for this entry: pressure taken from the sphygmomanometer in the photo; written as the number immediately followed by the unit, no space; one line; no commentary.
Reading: 234mmHg
